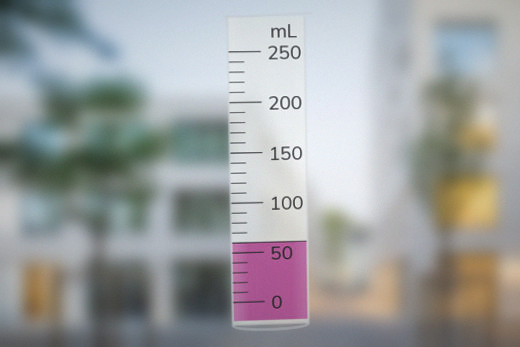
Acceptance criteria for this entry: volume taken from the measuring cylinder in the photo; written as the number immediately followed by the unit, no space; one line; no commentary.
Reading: 60mL
